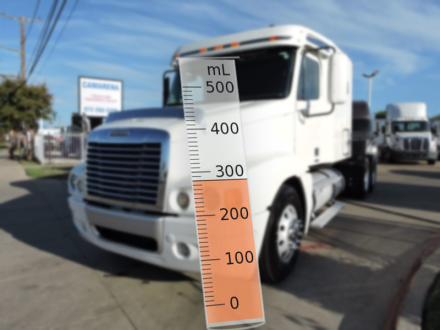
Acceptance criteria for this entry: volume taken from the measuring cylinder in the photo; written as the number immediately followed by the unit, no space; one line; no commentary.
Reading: 280mL
